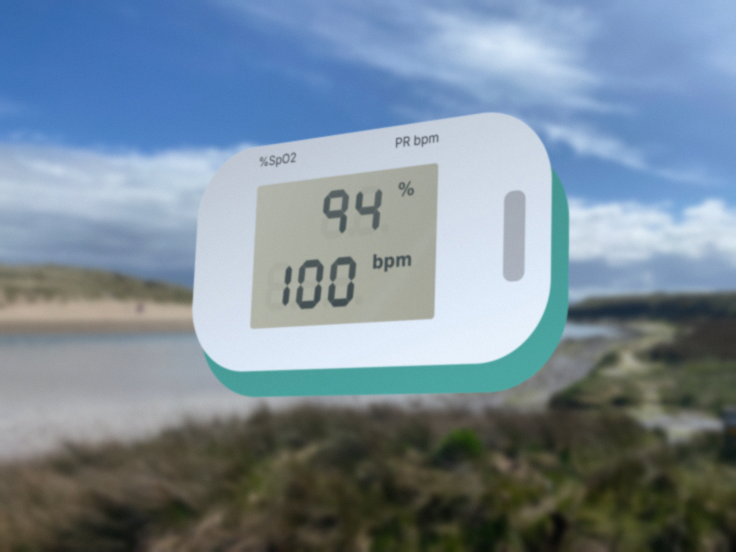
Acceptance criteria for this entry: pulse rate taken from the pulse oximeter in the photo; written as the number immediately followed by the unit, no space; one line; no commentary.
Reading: 100bpm
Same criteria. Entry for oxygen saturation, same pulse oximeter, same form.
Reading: 94%
